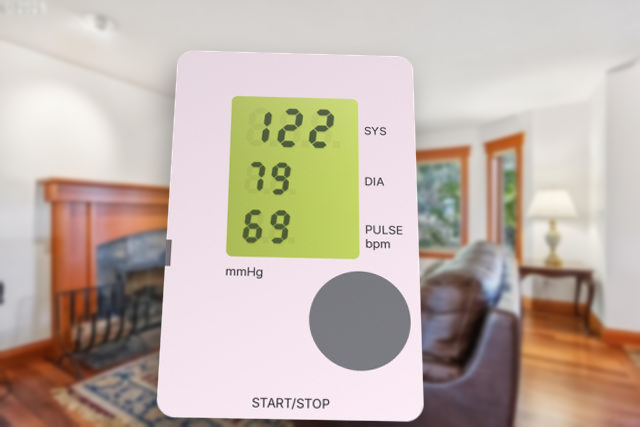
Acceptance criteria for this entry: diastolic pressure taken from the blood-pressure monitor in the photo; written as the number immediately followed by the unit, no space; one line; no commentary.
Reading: 79mmHg
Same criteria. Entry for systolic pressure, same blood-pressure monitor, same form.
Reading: 122mmHg
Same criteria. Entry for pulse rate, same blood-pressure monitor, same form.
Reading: 69bpm
